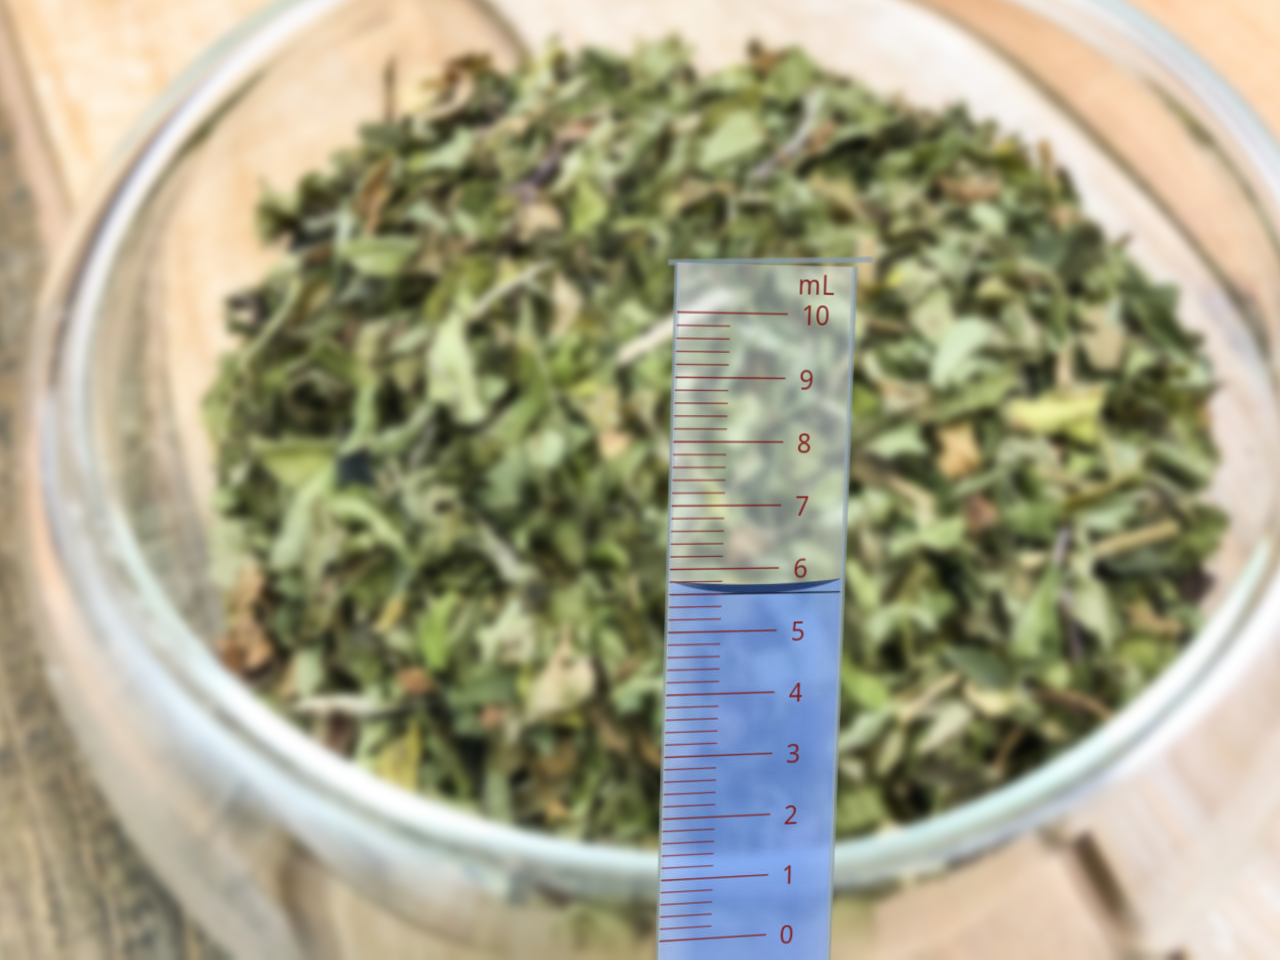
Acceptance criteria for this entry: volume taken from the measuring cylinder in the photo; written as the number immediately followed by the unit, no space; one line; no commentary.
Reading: 5.6mL
